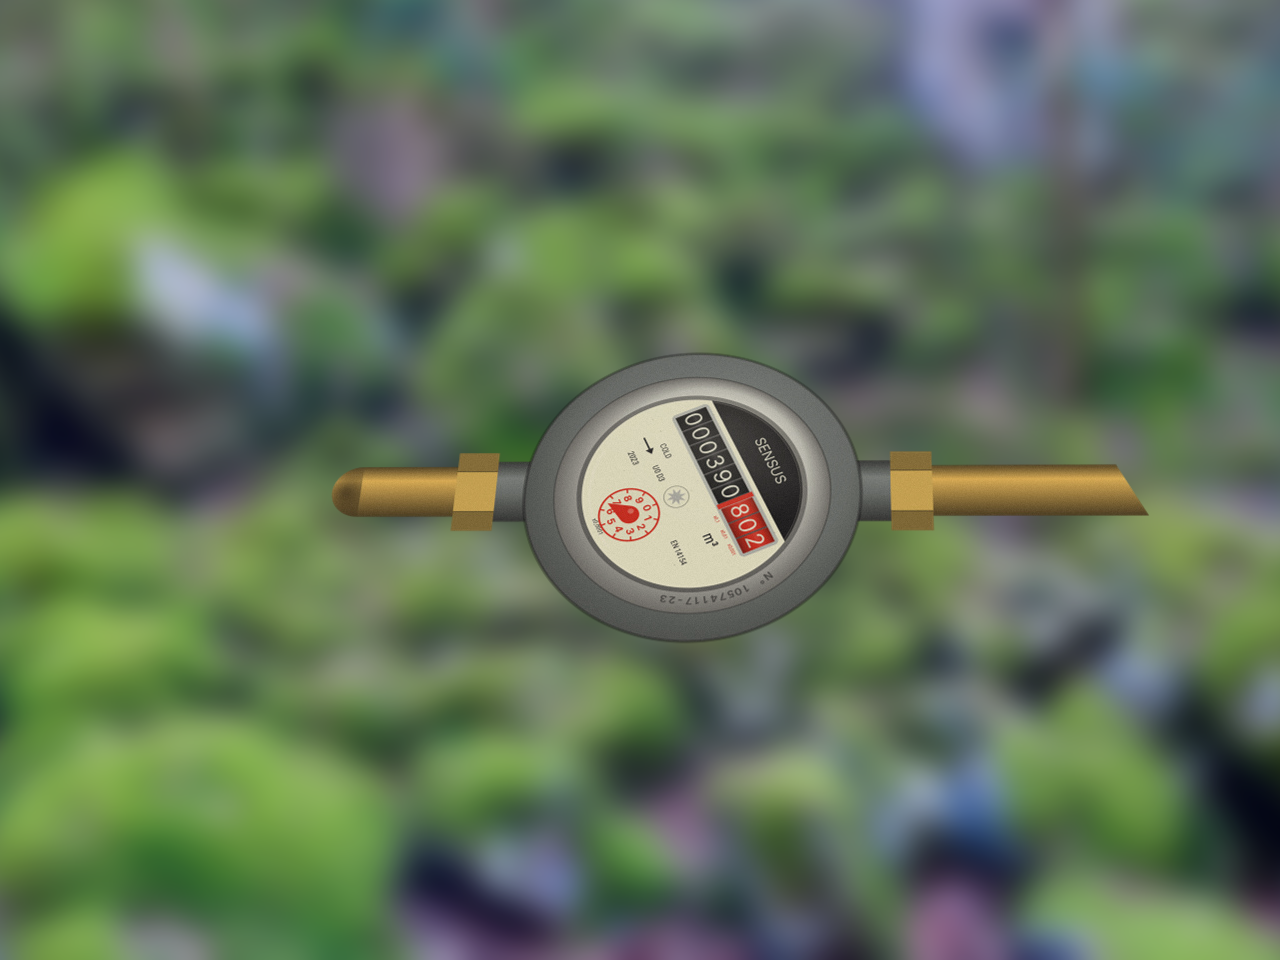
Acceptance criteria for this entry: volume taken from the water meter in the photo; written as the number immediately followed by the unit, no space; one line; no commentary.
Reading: 390.8026m³
